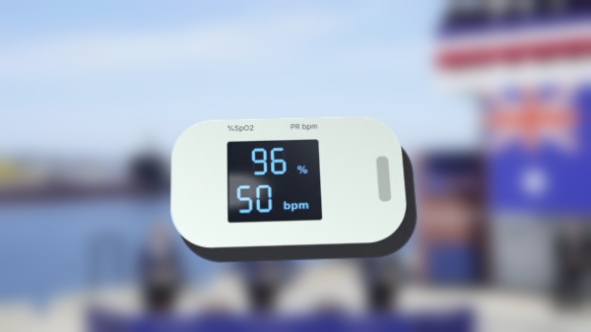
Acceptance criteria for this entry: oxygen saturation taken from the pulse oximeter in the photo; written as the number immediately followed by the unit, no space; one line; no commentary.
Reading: 96%
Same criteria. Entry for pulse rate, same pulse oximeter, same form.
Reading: 50bpm
